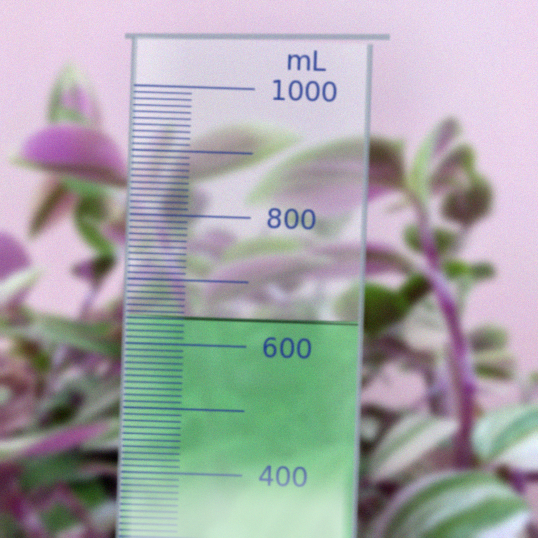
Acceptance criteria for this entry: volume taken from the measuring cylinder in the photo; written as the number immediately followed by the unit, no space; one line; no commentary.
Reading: 640mL
